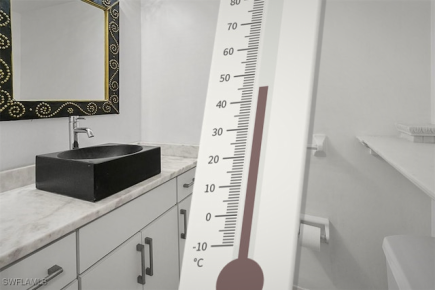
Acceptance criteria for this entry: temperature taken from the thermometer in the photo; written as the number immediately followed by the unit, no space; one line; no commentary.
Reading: 45°C
